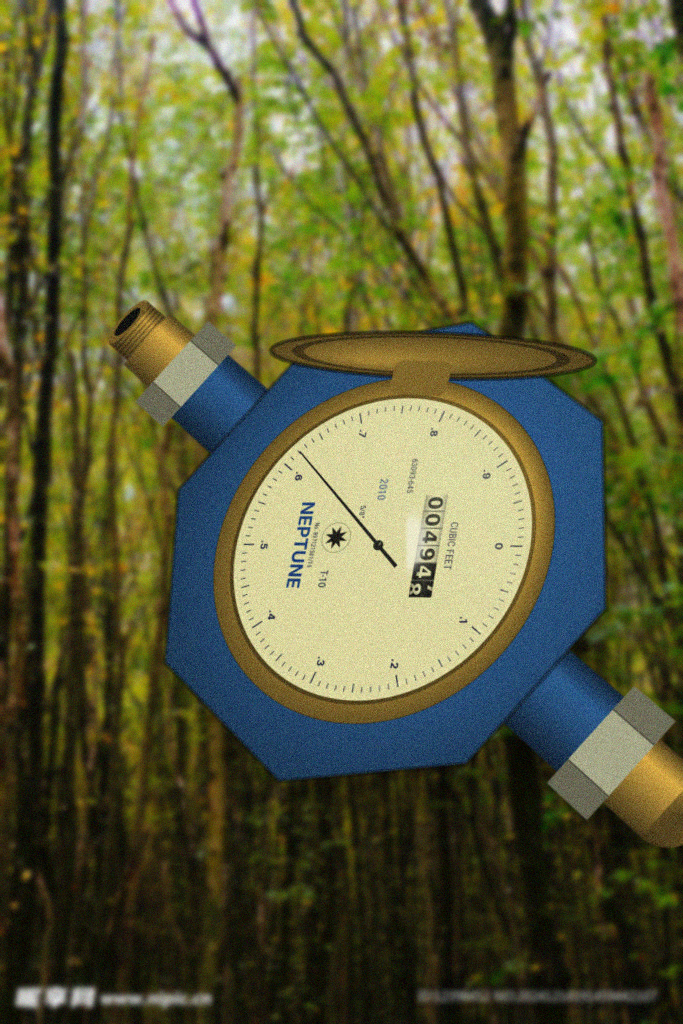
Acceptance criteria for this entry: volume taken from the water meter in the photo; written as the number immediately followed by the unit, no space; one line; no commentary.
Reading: 4947.62ft³
